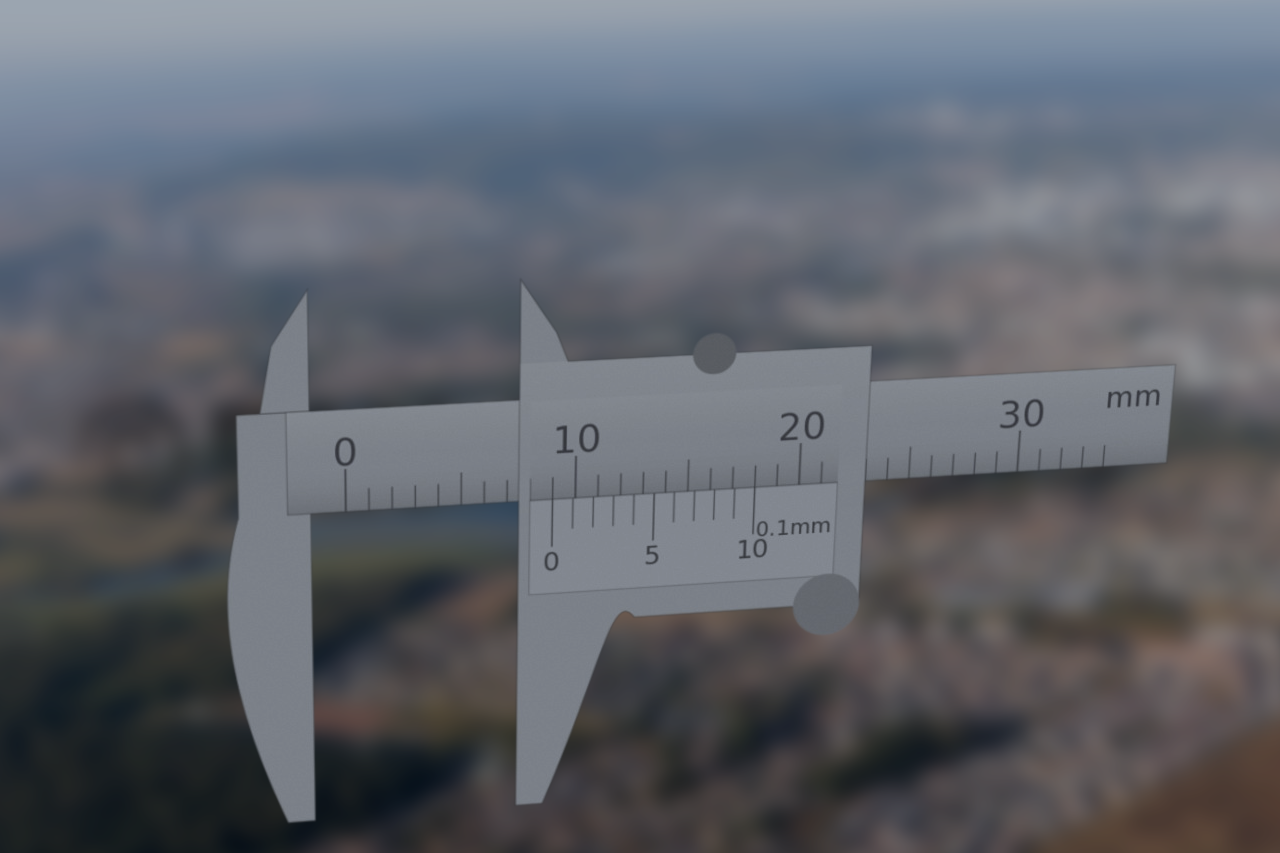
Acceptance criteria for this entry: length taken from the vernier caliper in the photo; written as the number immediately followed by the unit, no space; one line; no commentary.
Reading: 9.0mm
